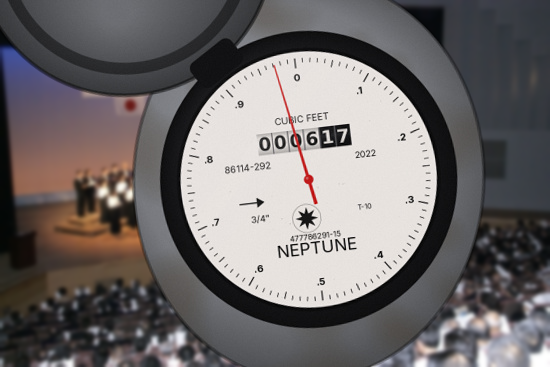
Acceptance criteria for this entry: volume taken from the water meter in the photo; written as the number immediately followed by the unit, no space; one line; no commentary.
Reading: 616.97ft³
